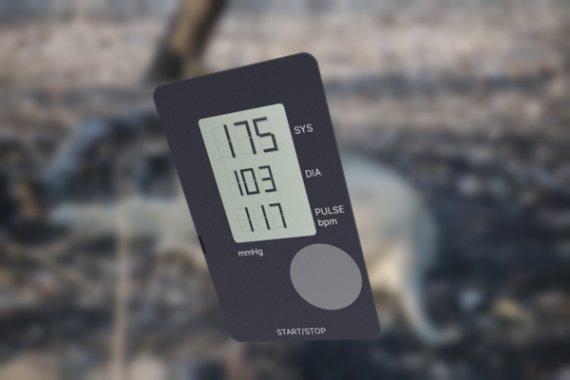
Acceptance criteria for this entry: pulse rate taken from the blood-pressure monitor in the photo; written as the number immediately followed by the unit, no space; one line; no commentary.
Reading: 117bpm
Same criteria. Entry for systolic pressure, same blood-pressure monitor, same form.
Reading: 175mmHg
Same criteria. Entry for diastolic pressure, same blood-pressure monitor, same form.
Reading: 103mmHg
